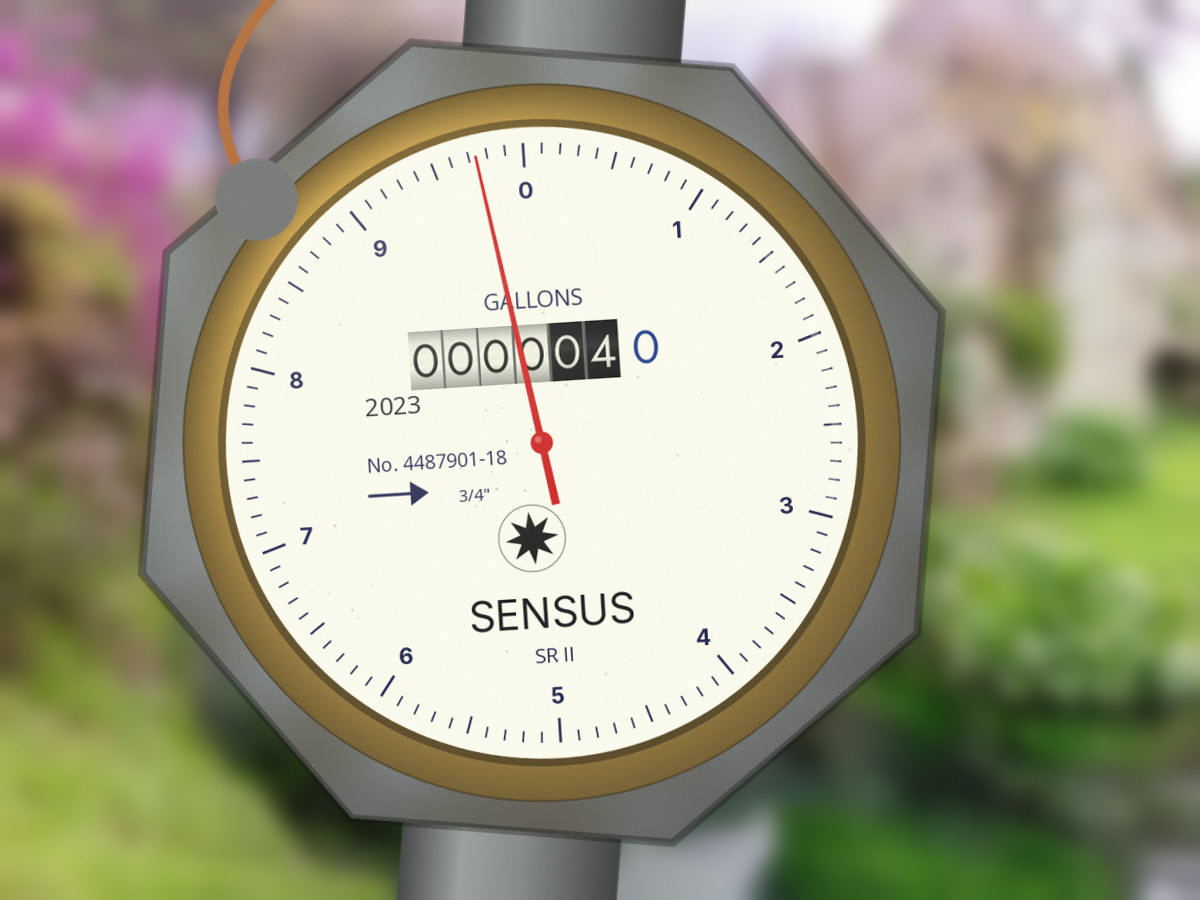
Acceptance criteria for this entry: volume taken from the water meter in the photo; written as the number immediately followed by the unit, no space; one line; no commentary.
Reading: 39.7gal
